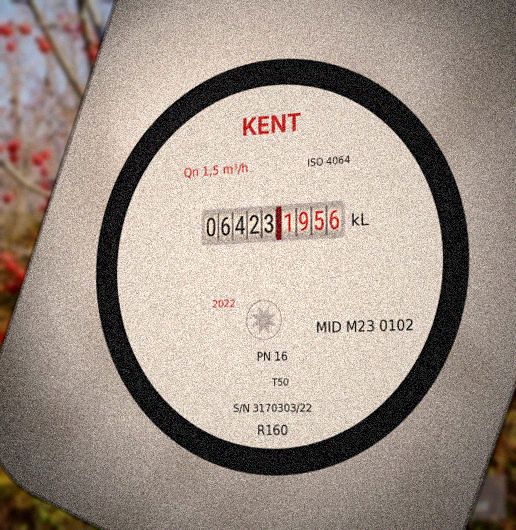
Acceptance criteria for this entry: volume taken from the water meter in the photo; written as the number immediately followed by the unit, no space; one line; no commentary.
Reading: 6423.1956kL
